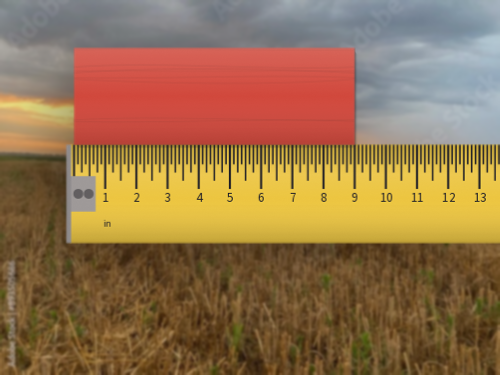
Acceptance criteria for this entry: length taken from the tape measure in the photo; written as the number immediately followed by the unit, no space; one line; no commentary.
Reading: 9in
